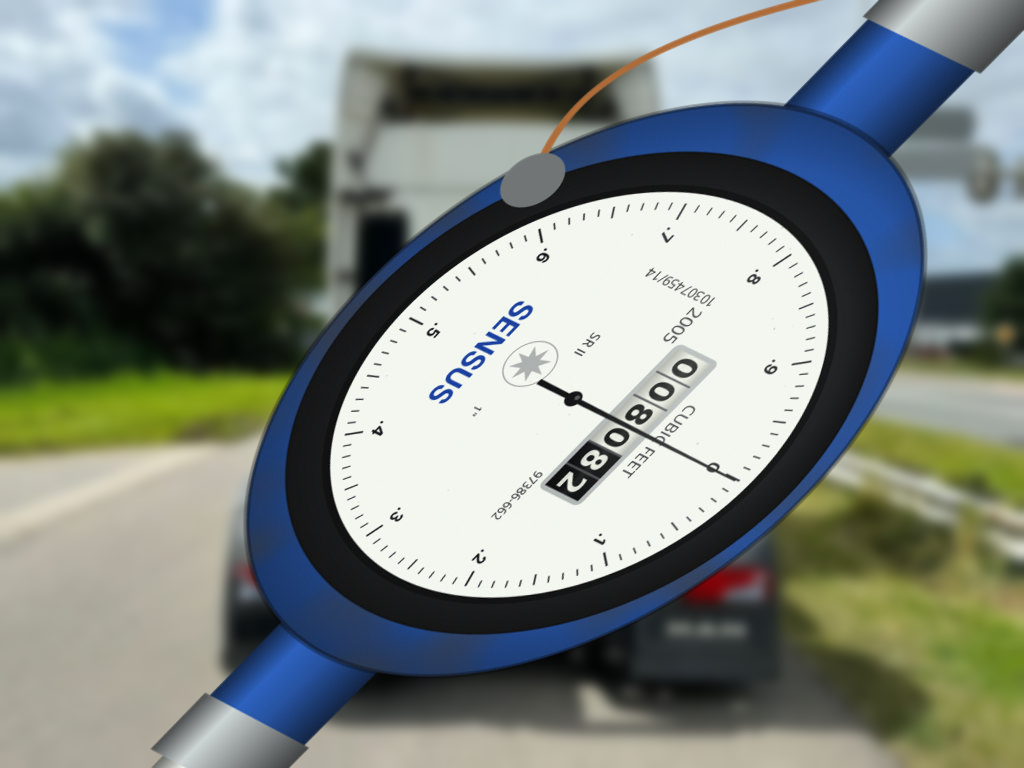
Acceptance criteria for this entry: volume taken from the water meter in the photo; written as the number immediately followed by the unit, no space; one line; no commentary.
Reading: 8082.00ft³
